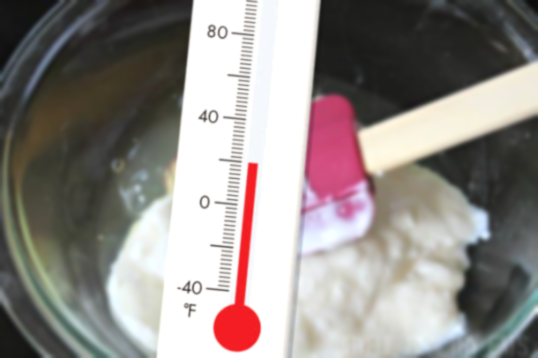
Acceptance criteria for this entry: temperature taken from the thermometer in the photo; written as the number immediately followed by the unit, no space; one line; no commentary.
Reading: 20°F
